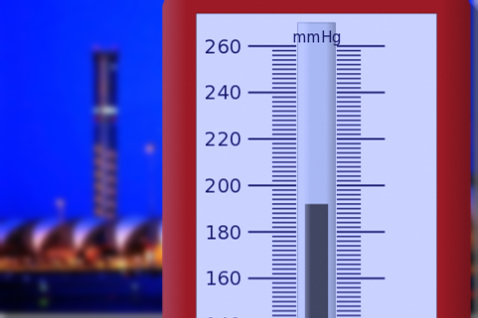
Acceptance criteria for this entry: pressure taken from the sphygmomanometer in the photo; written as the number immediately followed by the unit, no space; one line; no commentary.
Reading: 192mmHg
